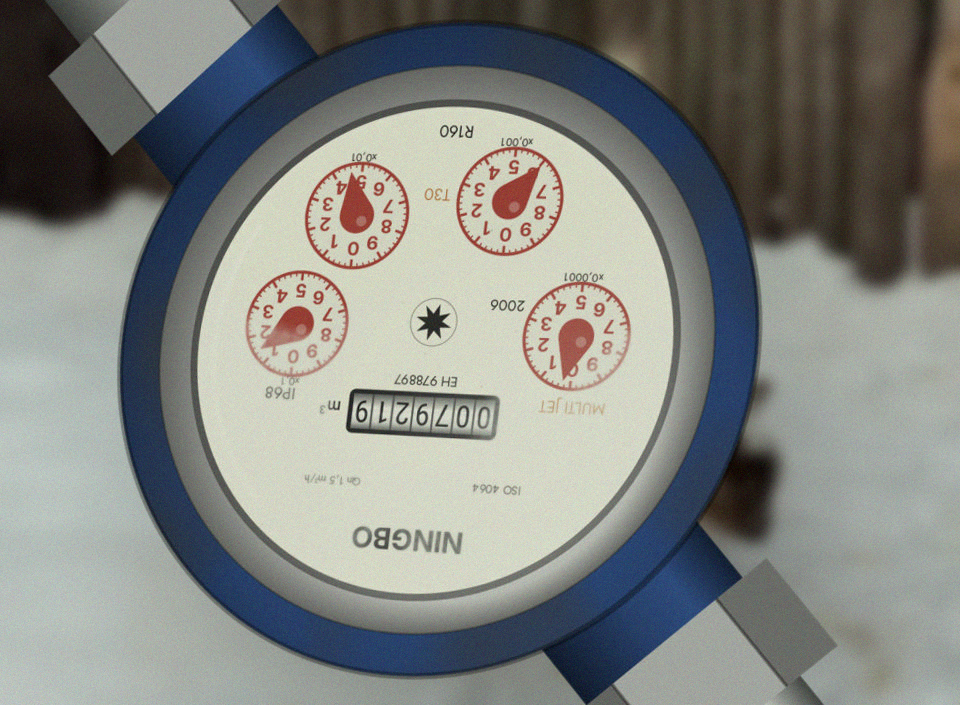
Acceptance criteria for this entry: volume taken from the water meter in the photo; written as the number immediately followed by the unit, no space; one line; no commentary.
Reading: 79219.1460m³
